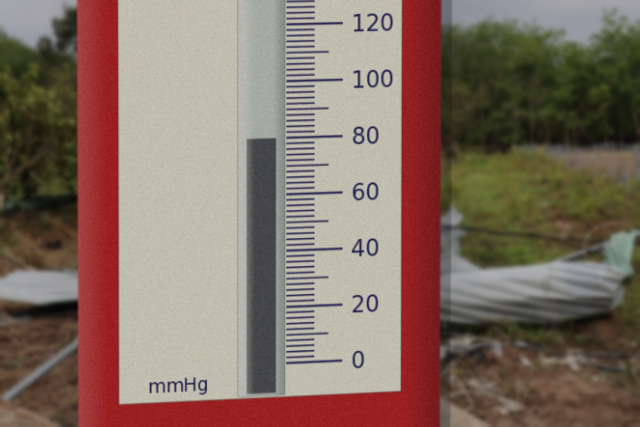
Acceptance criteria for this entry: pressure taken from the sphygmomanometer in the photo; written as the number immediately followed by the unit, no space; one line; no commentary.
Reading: 80mmHg
